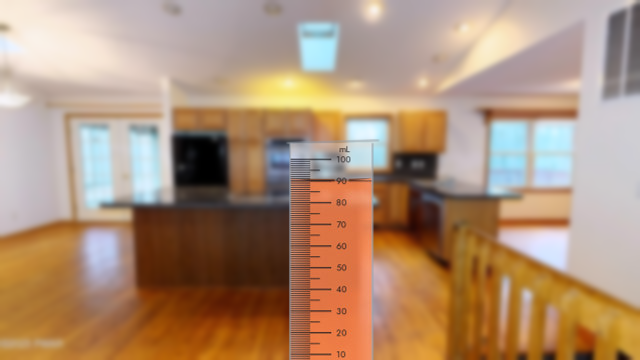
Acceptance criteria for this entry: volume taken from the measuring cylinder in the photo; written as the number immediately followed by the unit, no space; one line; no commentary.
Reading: 90mL
